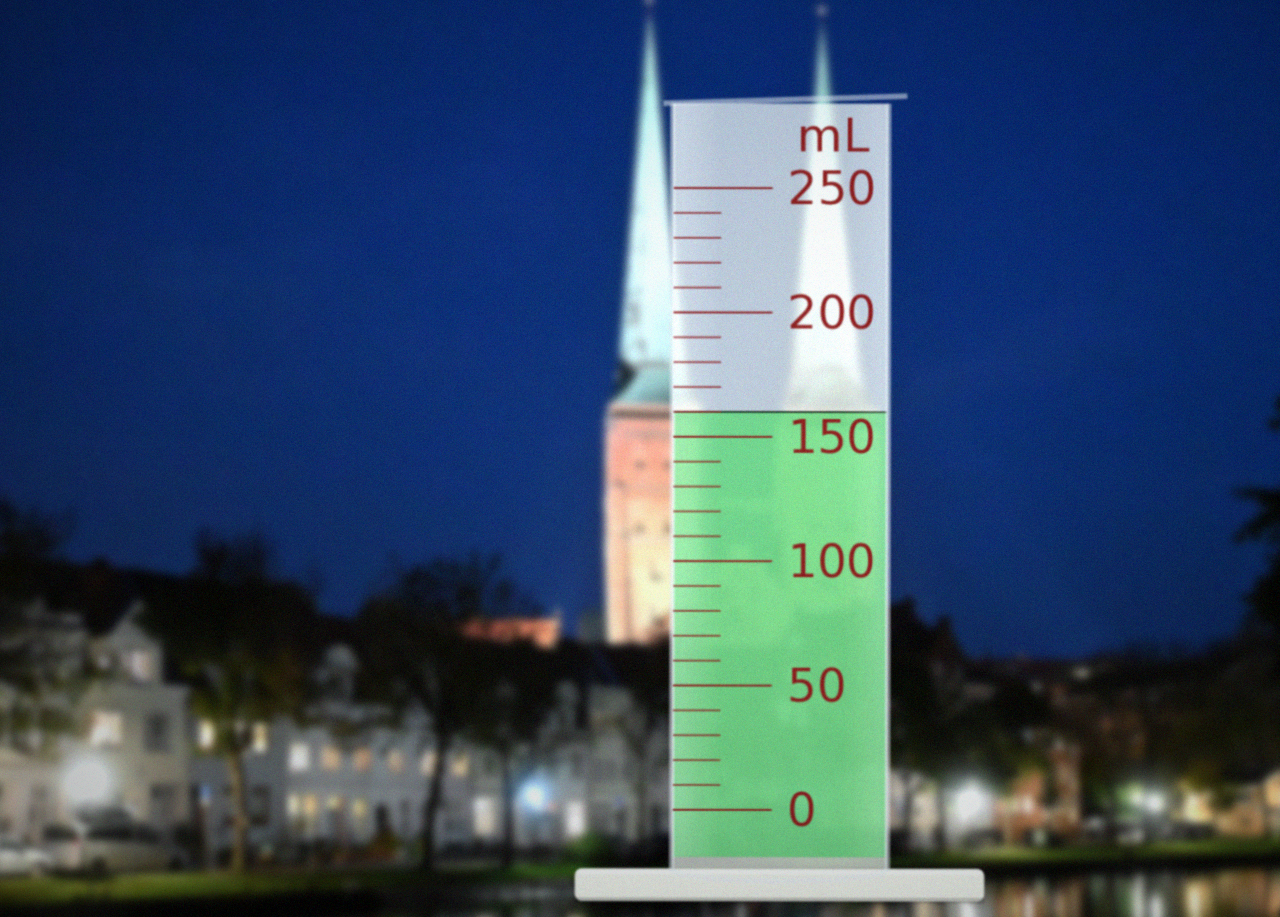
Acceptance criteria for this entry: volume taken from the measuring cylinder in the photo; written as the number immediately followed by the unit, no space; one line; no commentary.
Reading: 160mL
